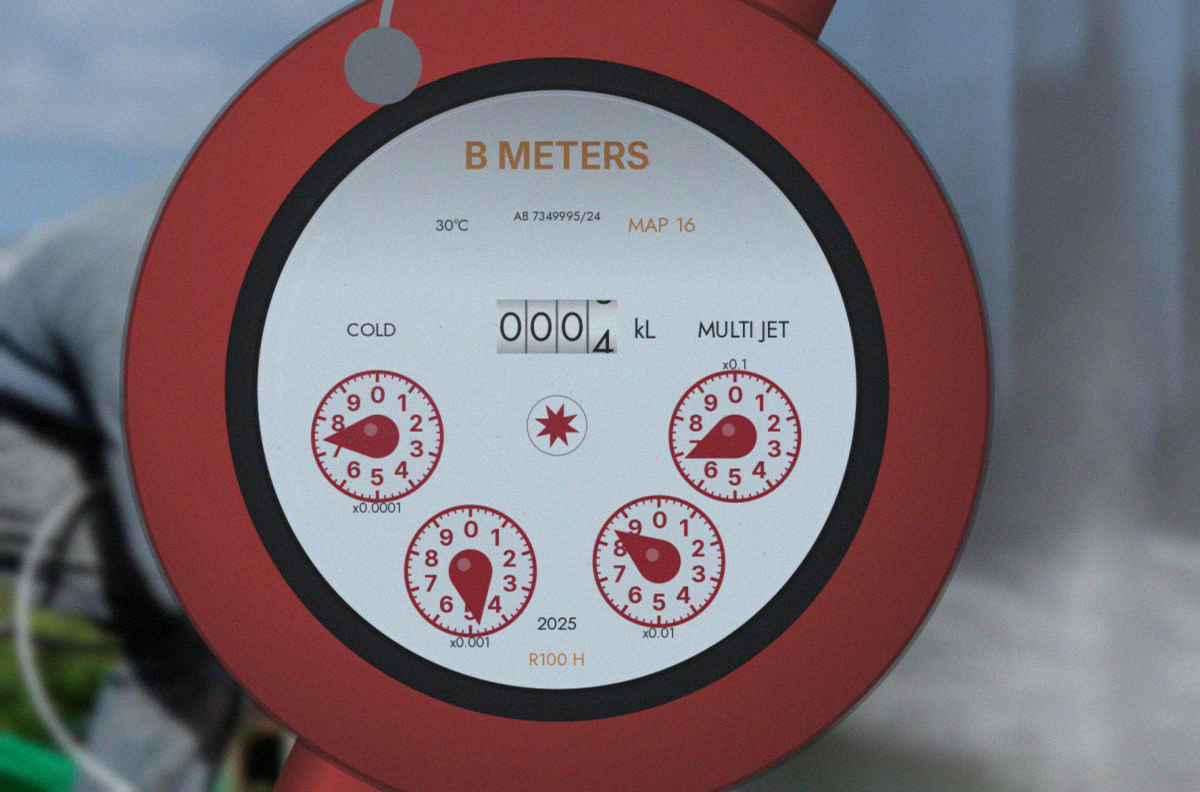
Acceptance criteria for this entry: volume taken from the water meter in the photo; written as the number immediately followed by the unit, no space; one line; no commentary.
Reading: 3.6847kL
